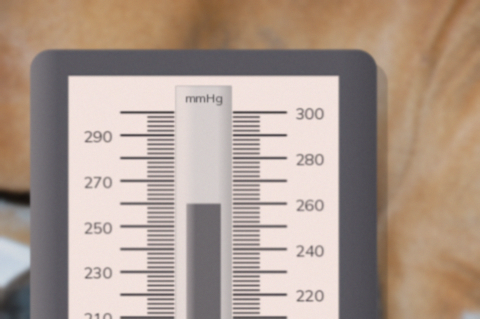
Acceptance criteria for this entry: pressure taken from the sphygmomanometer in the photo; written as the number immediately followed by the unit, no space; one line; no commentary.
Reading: 260mmHg
